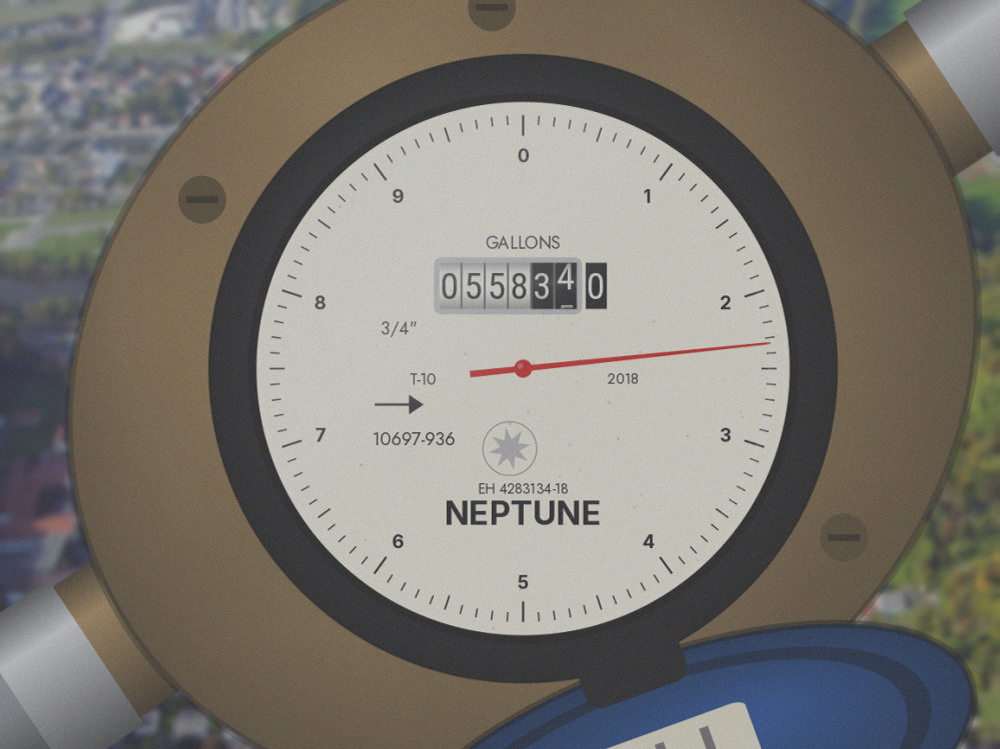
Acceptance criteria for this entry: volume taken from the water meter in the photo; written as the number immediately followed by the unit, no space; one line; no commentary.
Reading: 558342.3gal
